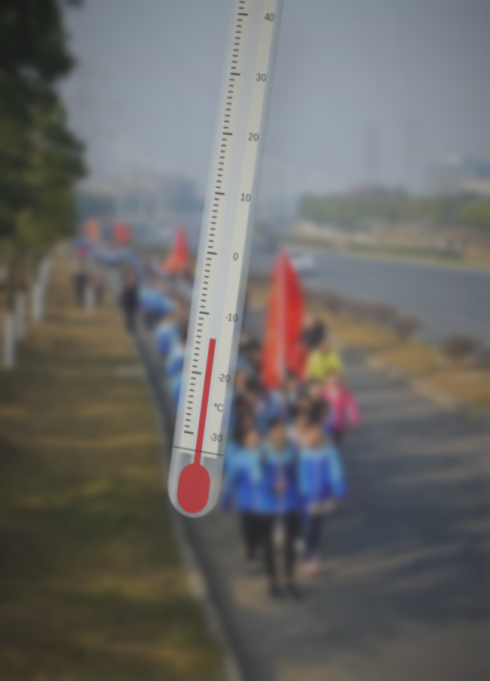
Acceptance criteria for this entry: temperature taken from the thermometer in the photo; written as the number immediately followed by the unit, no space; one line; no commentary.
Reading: -14°C
